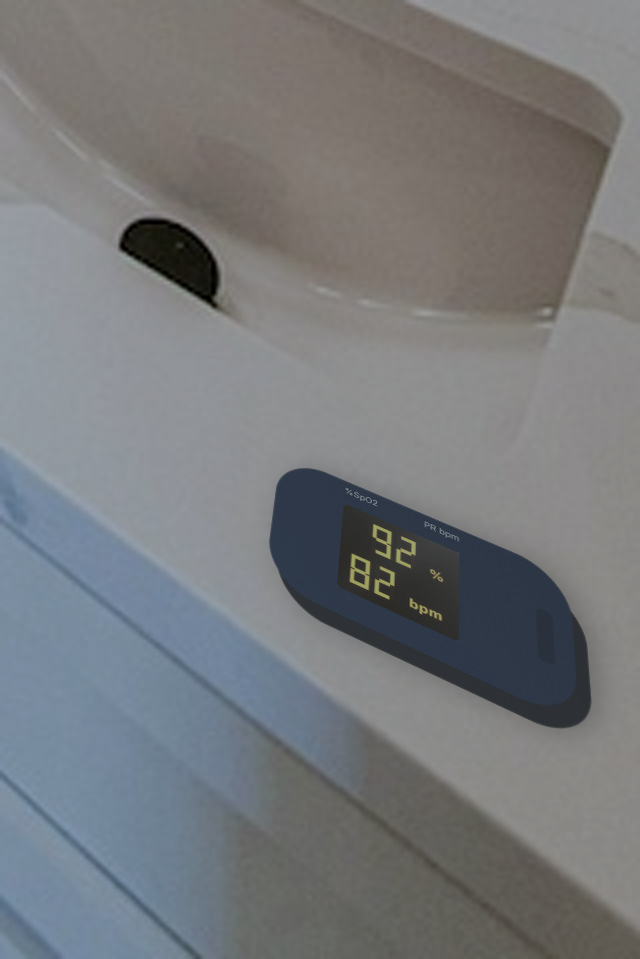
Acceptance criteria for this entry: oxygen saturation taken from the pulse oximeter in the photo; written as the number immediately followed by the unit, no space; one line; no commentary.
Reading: 92%
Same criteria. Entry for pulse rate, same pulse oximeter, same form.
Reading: 82bpm
